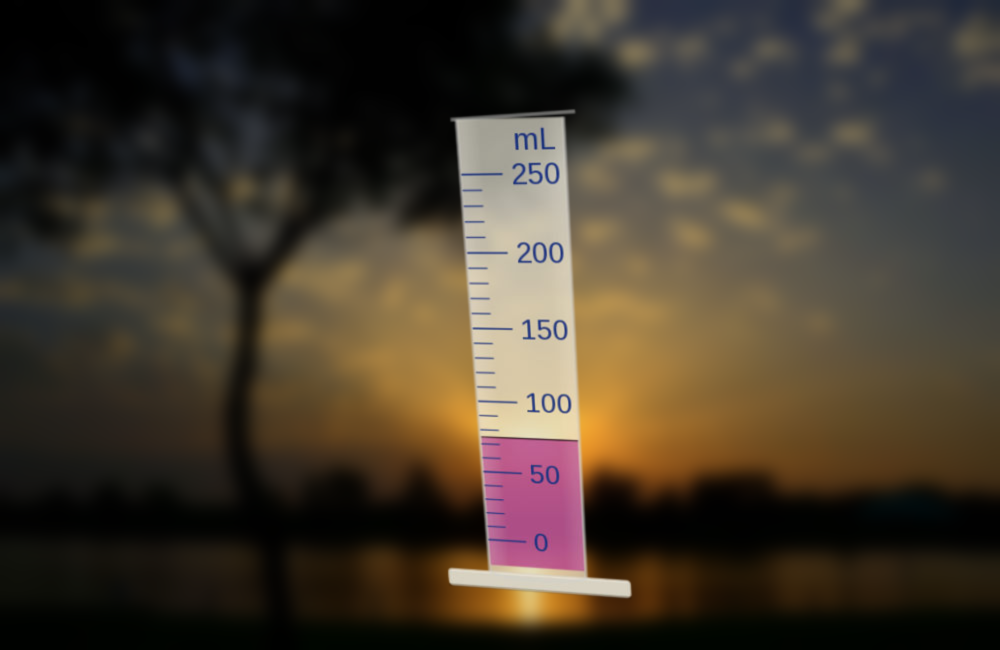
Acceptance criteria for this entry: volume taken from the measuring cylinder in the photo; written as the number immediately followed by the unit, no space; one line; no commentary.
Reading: 75mL
